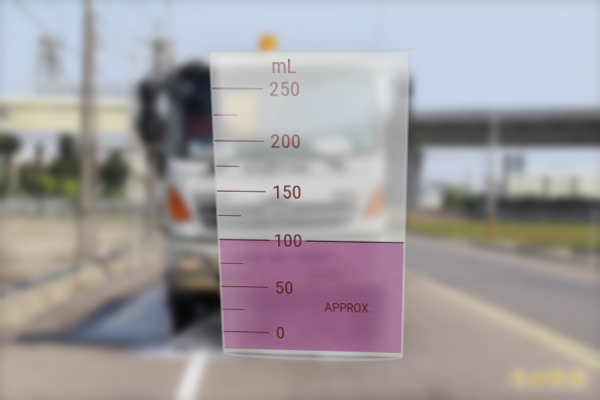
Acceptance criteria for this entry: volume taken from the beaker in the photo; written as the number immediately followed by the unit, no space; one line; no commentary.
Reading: 100mL
